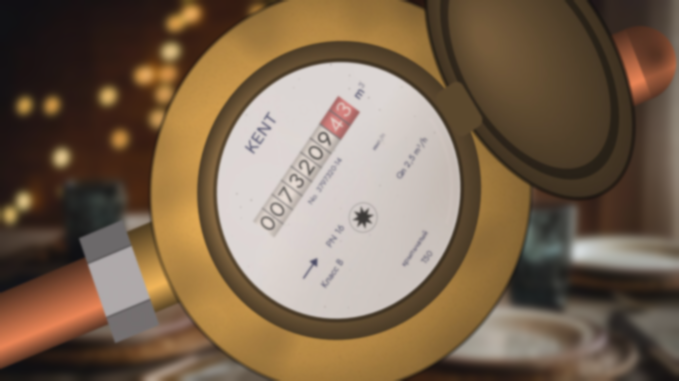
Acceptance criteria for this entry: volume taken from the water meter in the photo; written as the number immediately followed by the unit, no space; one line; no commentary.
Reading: 73209.43m³
